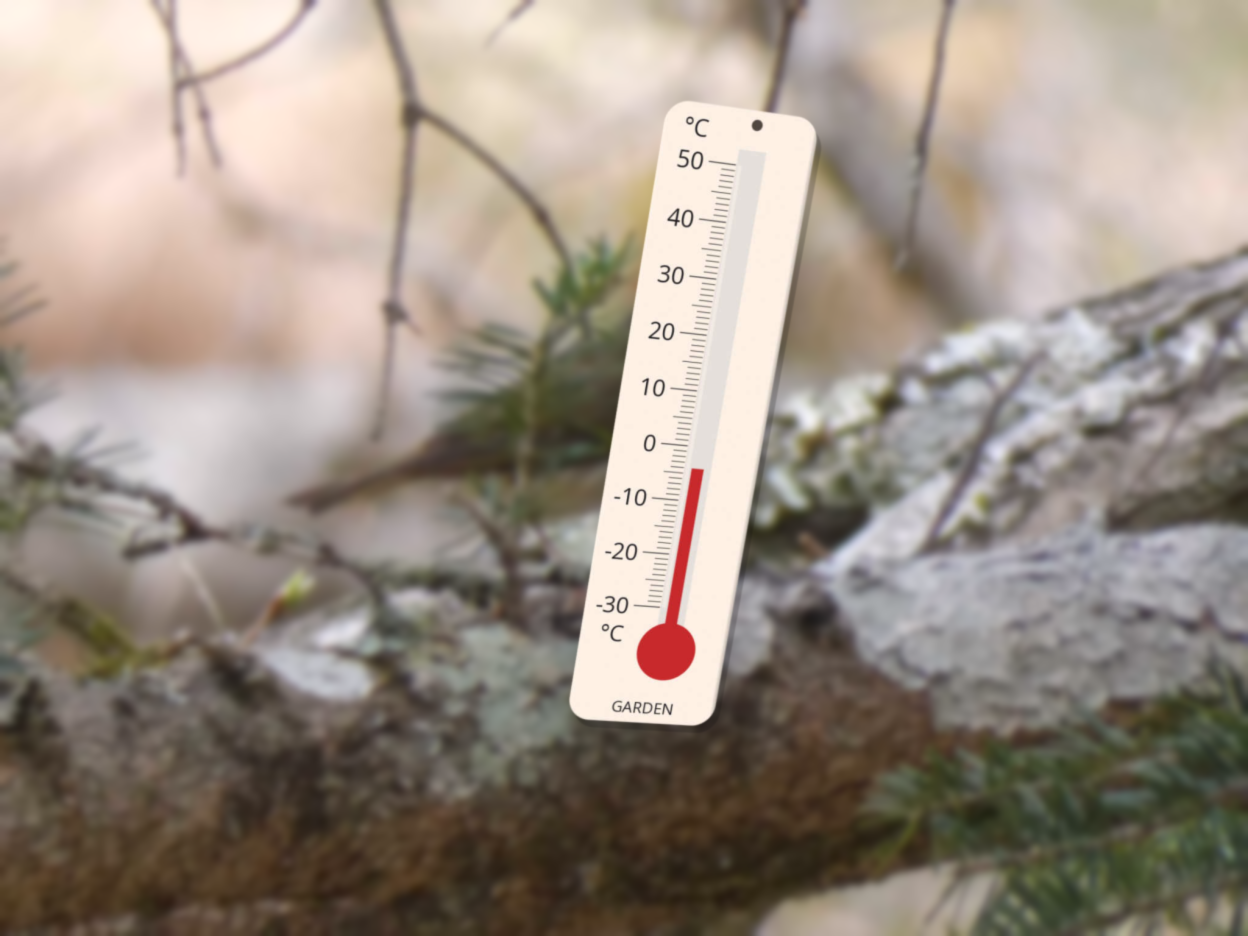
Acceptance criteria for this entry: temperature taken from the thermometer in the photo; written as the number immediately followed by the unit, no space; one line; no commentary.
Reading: -4°C
